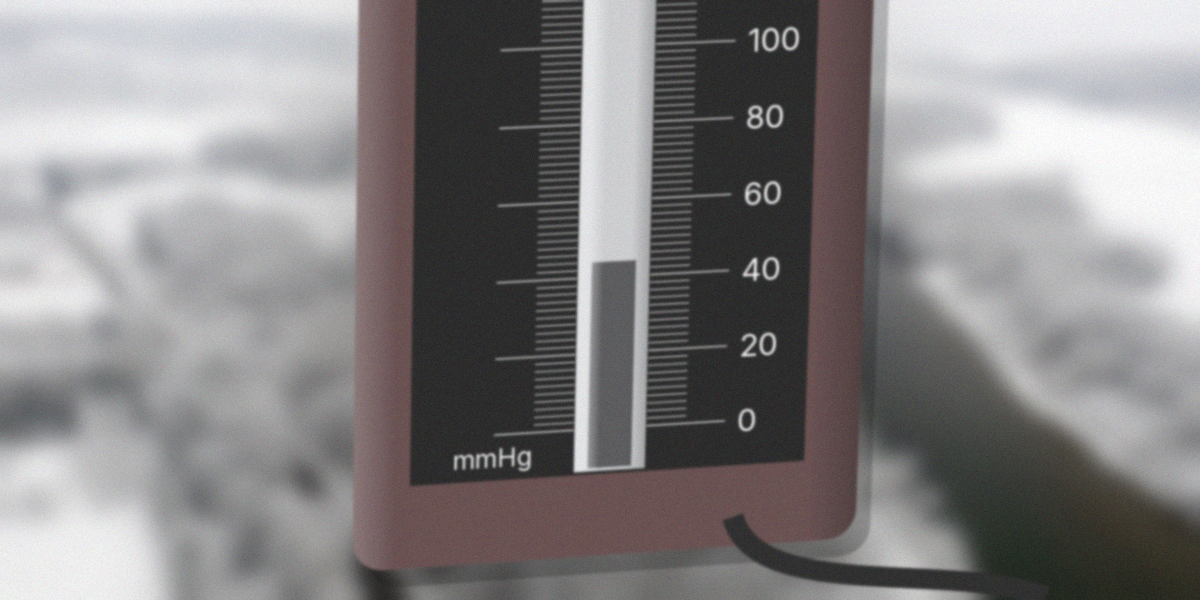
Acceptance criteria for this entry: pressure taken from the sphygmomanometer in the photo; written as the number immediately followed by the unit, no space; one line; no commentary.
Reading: 44mmHg
